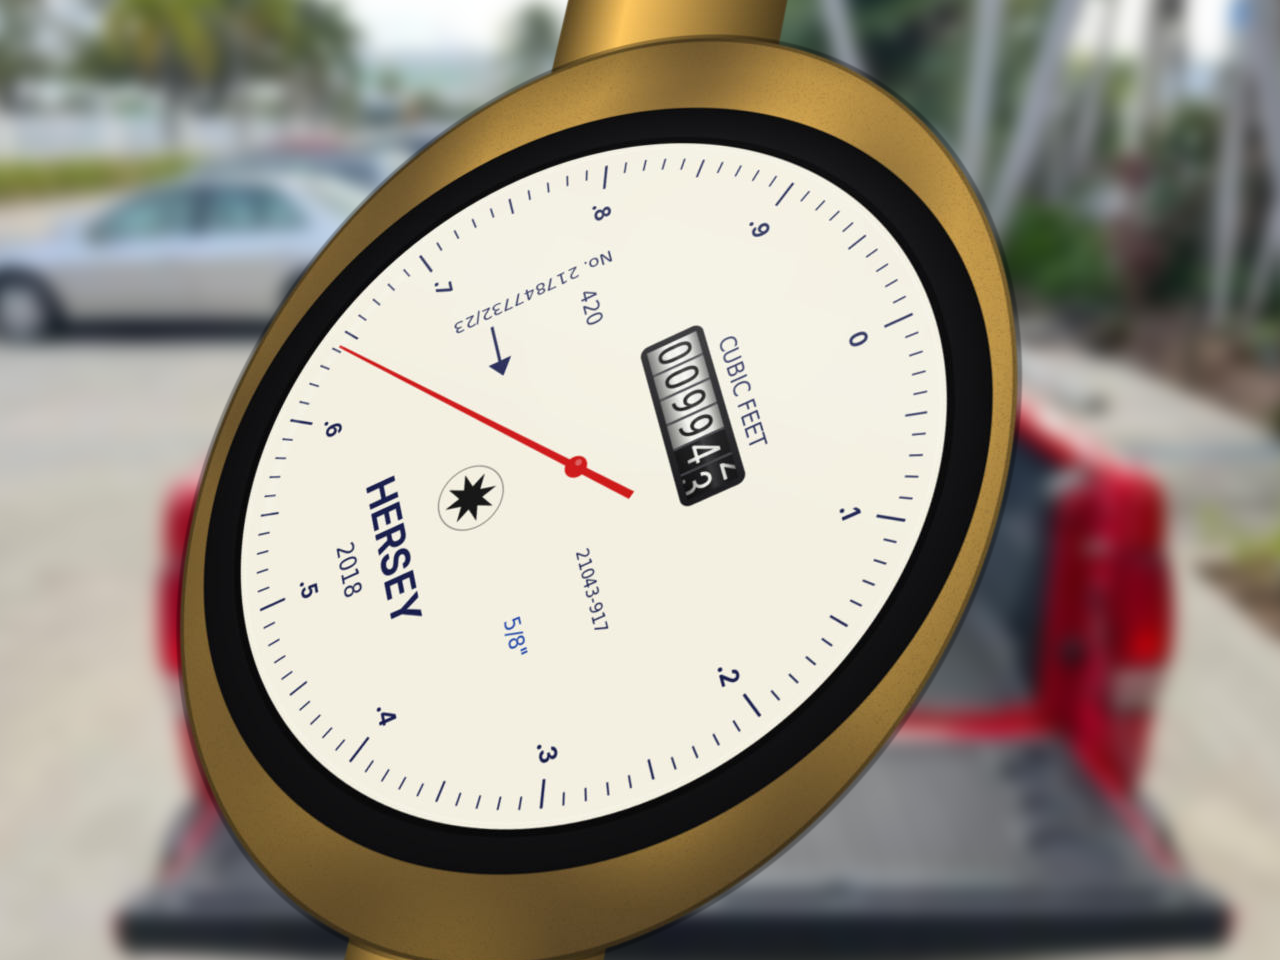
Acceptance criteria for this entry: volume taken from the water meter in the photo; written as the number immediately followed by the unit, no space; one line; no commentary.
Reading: 9942.64ft³
